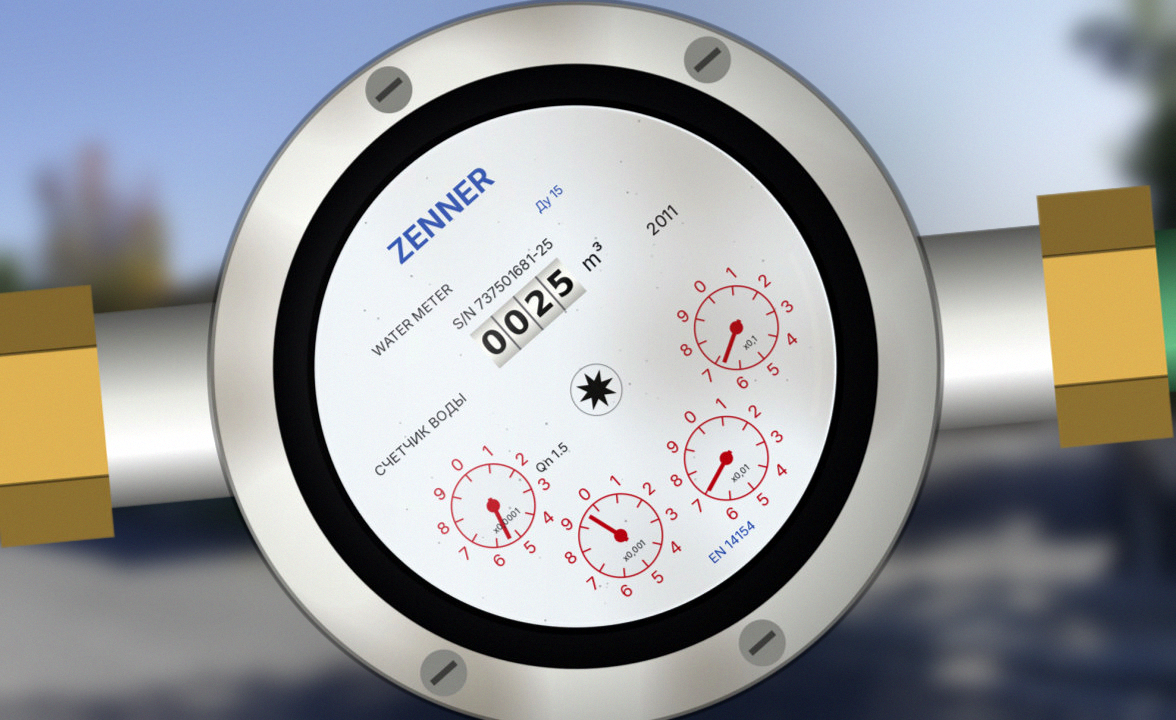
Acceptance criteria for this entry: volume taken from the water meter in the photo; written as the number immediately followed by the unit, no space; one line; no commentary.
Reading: 25.6695m³
